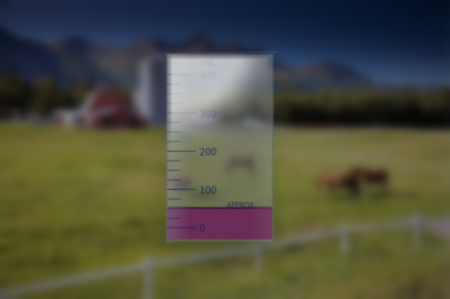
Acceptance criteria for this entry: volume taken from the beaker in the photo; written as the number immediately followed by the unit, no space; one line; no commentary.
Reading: 50mL
